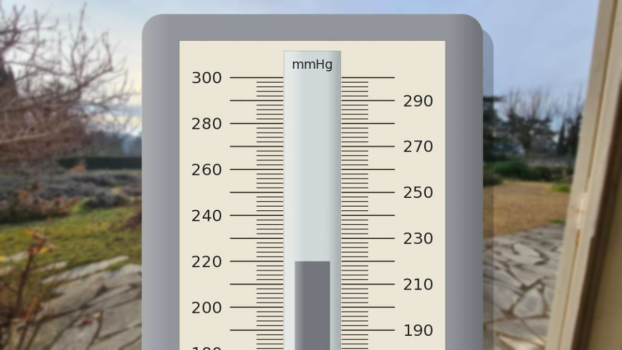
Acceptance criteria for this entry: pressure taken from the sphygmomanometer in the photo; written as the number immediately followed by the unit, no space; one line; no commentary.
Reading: 220mmHg
